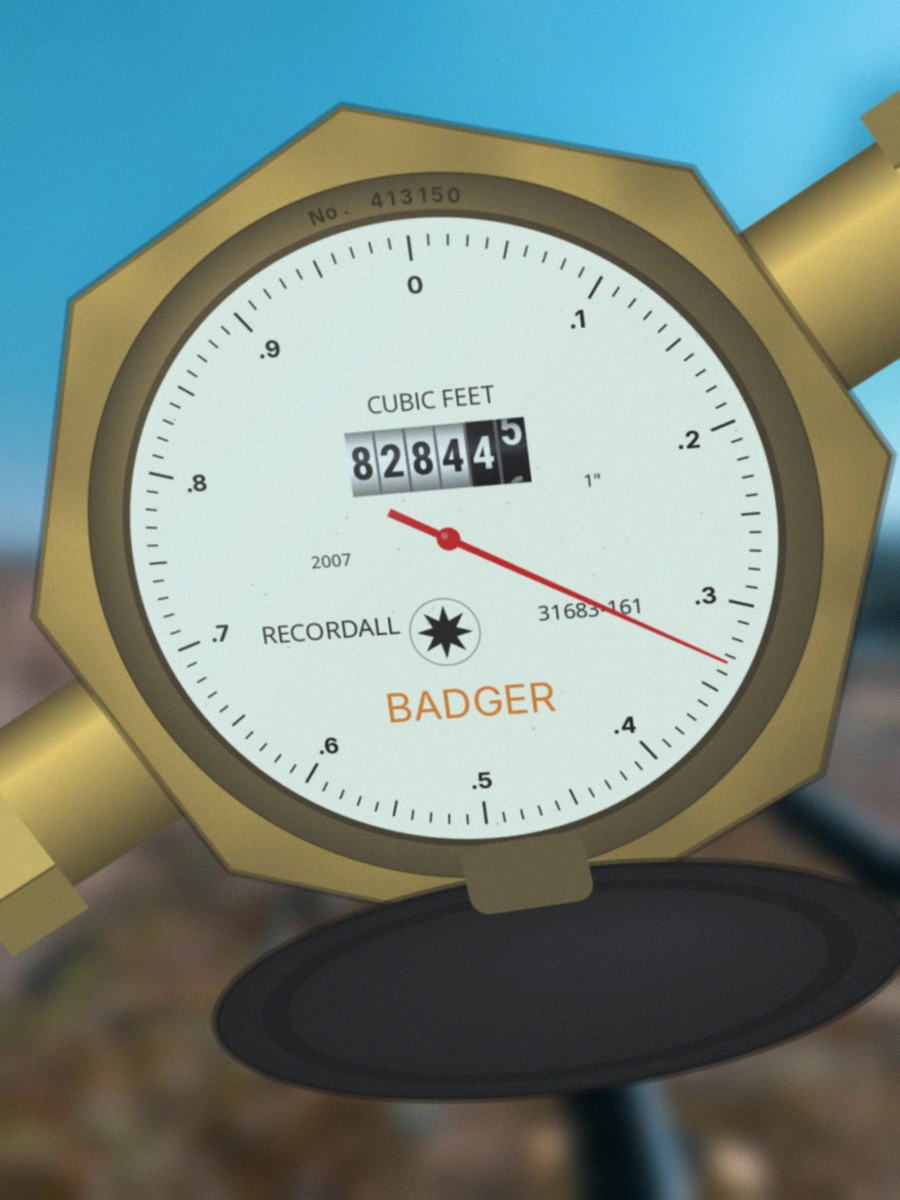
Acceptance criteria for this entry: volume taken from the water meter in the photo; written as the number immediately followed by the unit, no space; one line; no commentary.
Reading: 828445.33ft³
